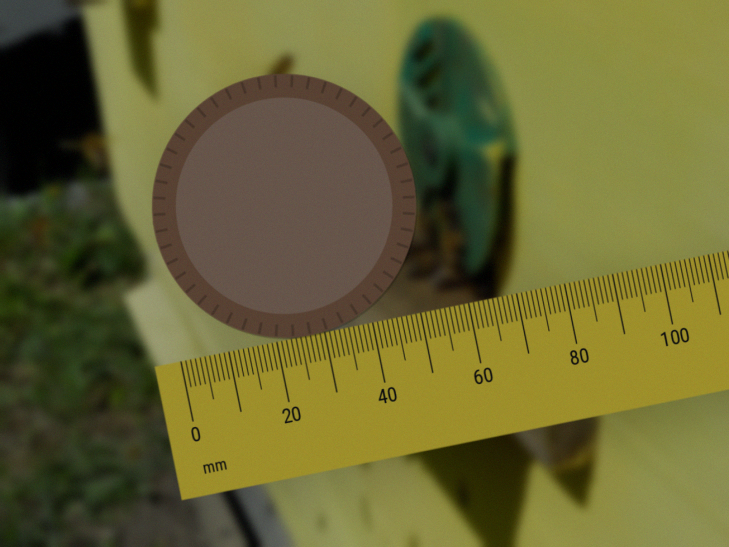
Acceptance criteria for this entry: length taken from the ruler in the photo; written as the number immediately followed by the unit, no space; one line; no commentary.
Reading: 54mm
